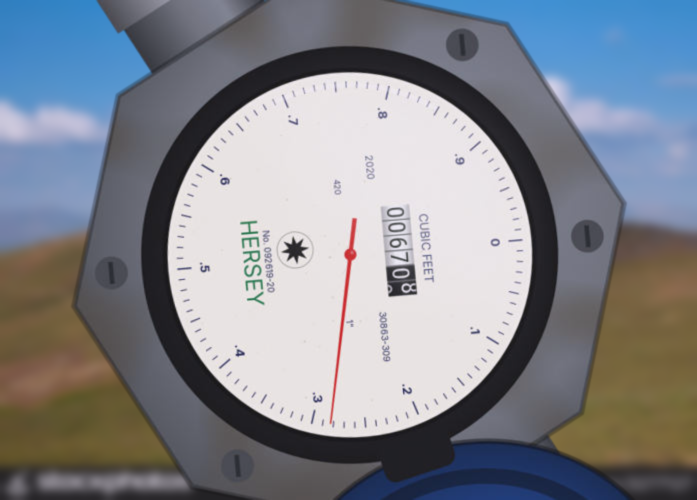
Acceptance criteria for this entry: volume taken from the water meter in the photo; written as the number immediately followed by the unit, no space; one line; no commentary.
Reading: 6708.28ft³
